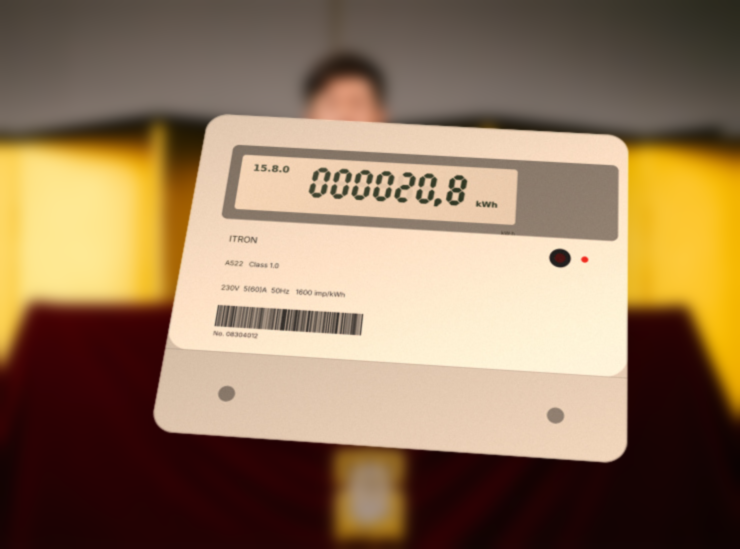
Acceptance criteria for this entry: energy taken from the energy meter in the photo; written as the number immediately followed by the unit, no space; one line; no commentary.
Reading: 20.8kWh
